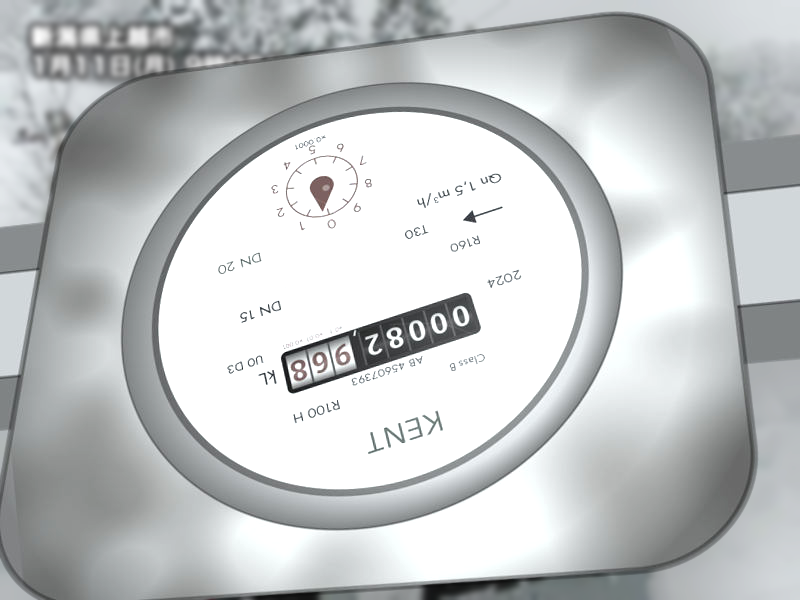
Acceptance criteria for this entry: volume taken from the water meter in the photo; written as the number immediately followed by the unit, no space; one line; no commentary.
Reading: 82.9680kL
